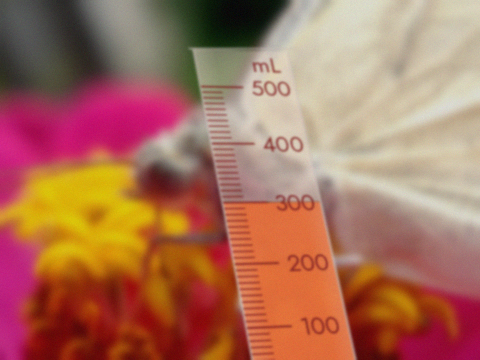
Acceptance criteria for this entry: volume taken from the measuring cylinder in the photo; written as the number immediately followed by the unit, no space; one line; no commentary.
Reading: 300mL
